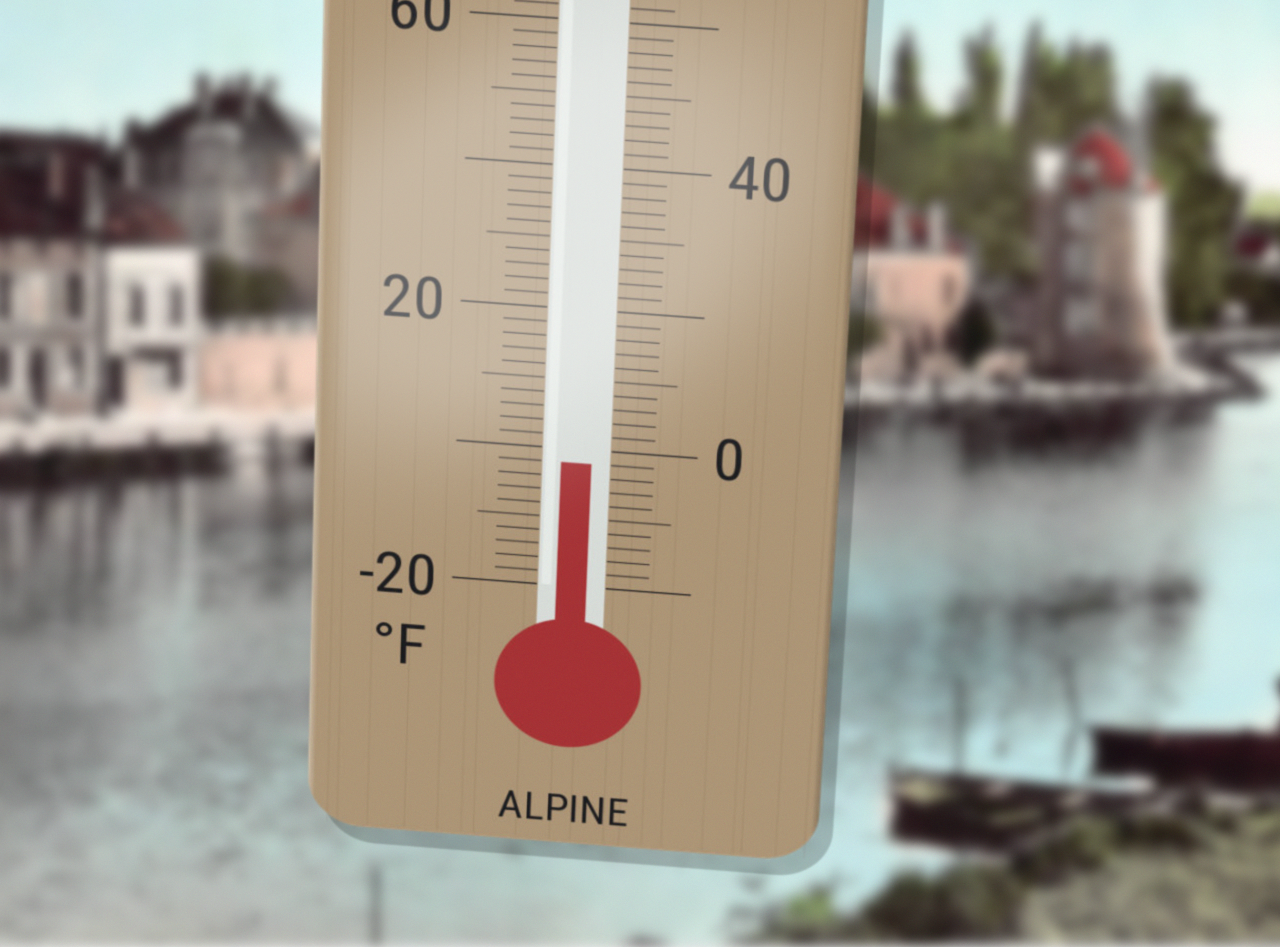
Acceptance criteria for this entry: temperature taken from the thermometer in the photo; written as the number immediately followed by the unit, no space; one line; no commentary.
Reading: -2°F
